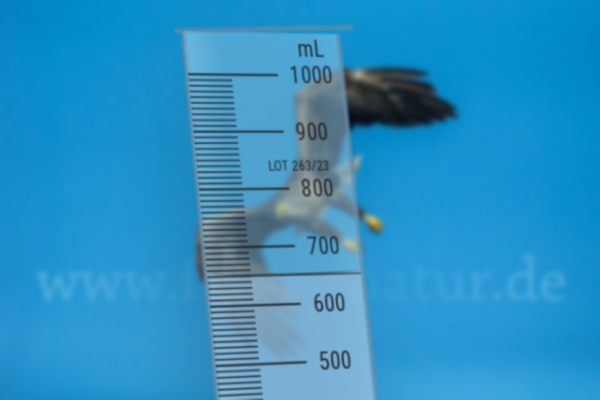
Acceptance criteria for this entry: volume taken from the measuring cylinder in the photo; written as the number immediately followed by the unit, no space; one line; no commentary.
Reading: 650mL
